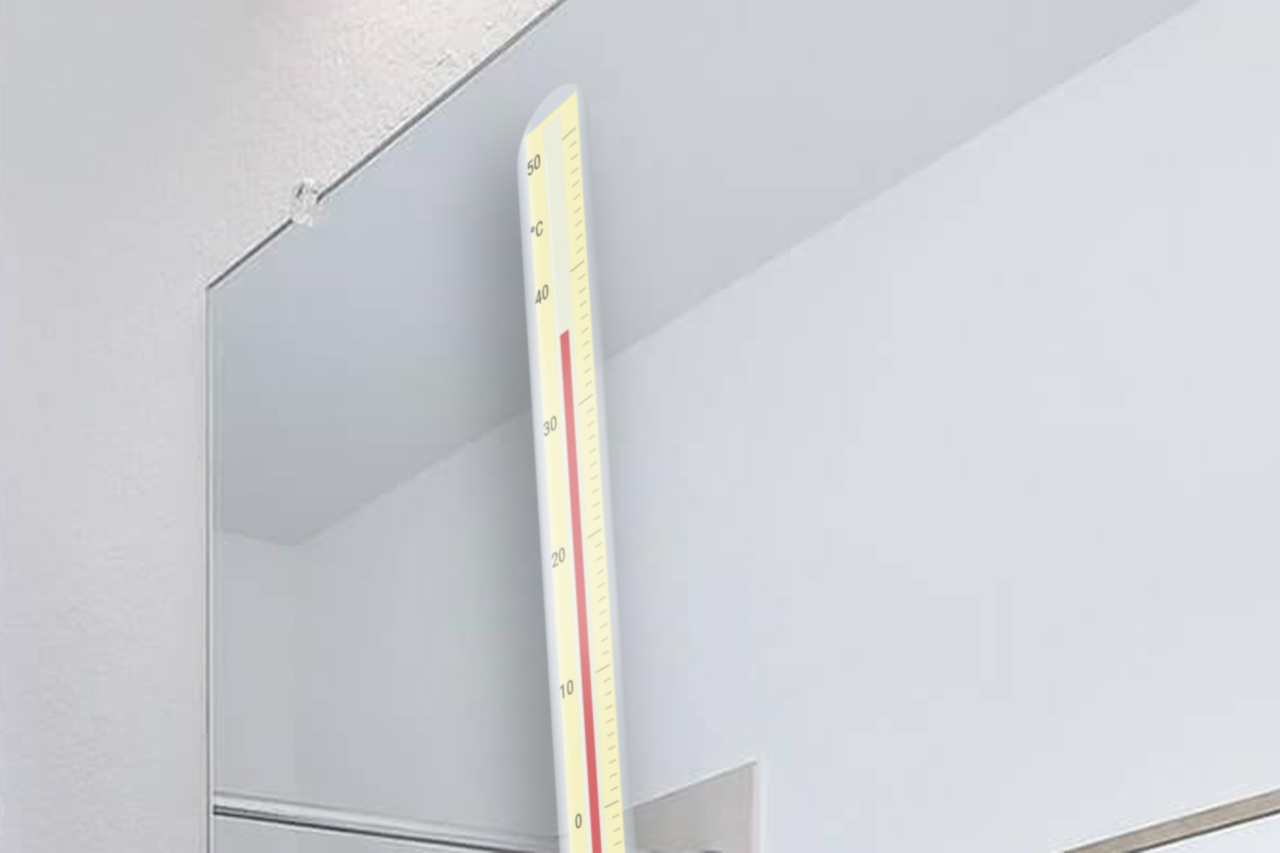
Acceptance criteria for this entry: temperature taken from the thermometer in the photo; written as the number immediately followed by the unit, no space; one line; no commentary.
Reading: 36°C
